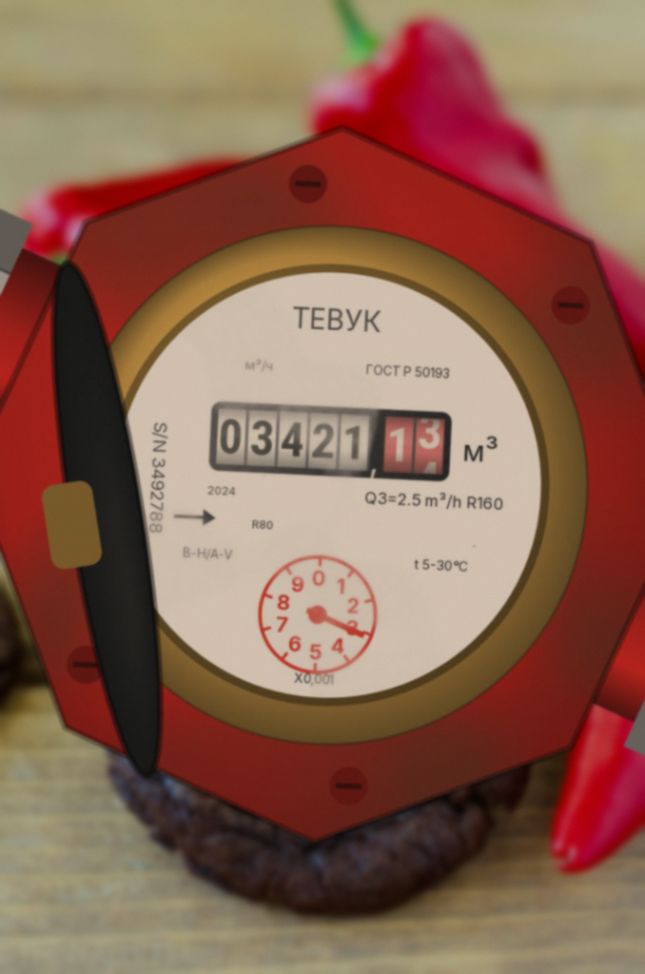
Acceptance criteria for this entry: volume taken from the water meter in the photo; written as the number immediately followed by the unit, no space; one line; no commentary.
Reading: 3421.133m³
